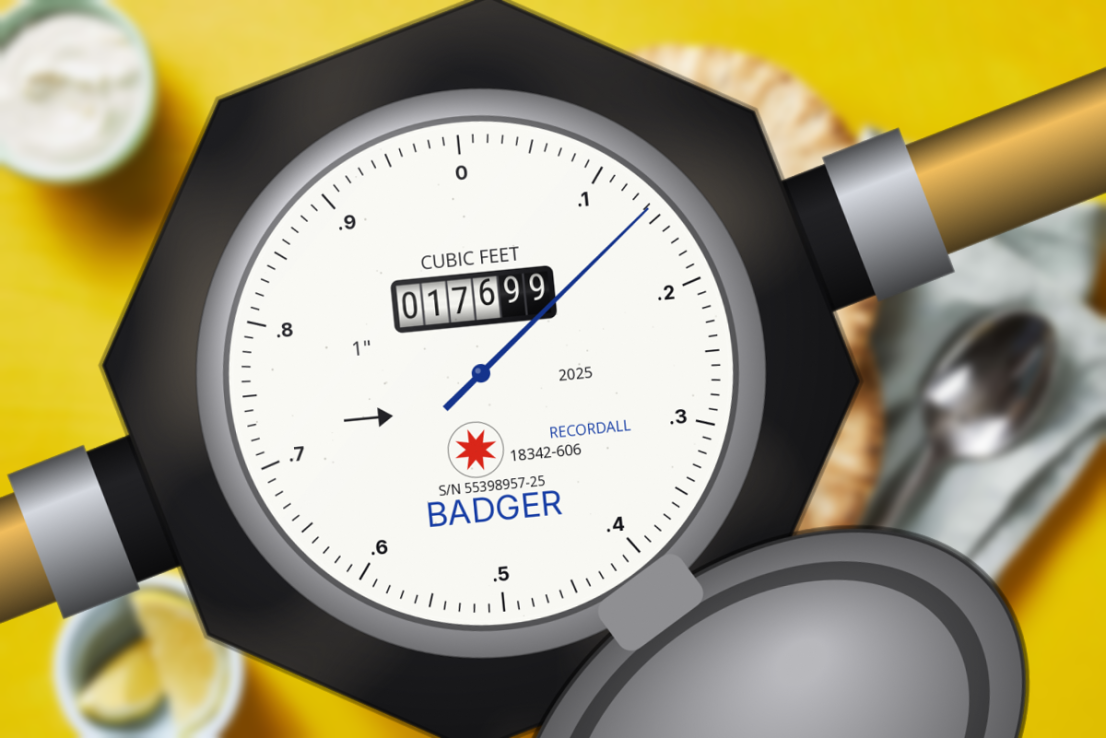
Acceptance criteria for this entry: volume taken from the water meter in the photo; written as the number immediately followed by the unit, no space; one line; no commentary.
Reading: 17699.14ft³
